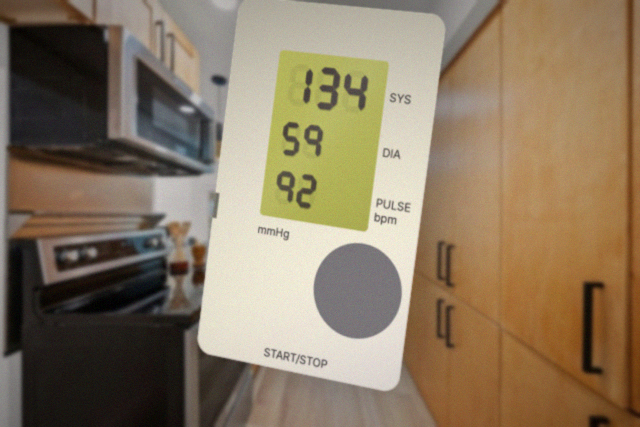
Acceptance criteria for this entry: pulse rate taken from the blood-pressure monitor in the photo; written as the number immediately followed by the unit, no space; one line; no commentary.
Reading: 92bpm
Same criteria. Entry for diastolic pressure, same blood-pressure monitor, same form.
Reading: 59mmHg
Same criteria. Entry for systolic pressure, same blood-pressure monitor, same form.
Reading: 134mmHg
